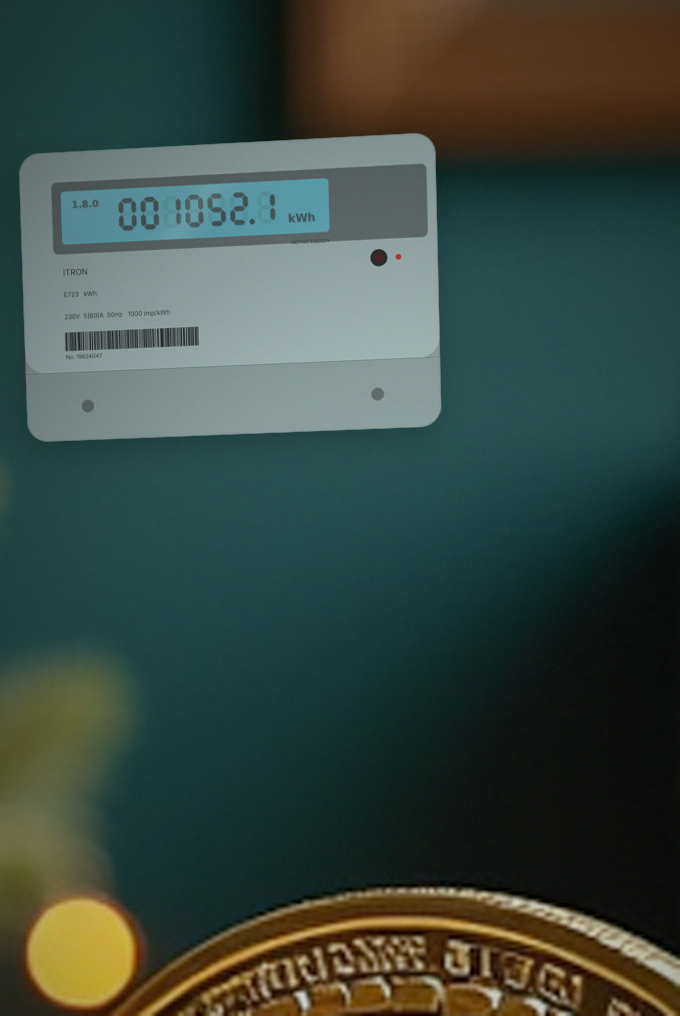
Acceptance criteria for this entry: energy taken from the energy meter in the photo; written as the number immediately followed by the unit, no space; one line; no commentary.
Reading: 1052.1kWh
